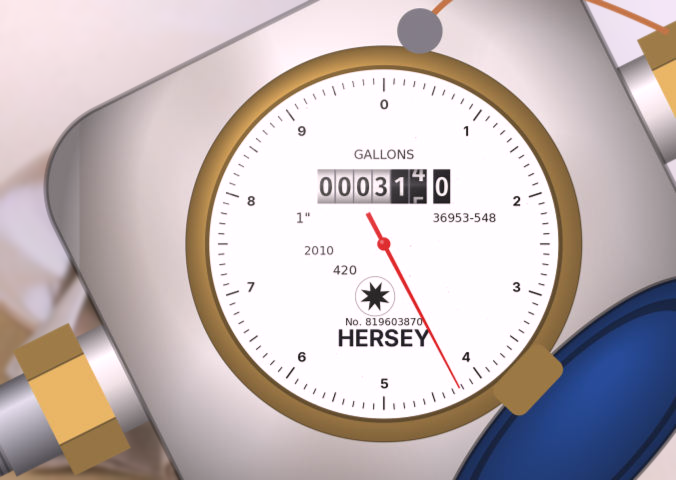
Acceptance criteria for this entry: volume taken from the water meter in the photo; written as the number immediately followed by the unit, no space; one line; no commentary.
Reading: 3144.2gal
